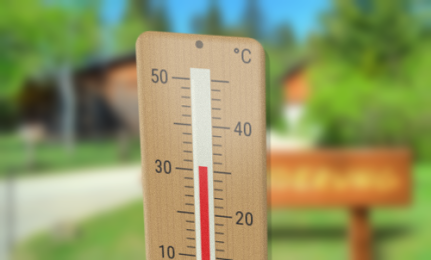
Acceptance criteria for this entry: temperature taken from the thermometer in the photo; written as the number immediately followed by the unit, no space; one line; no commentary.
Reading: 31°C
